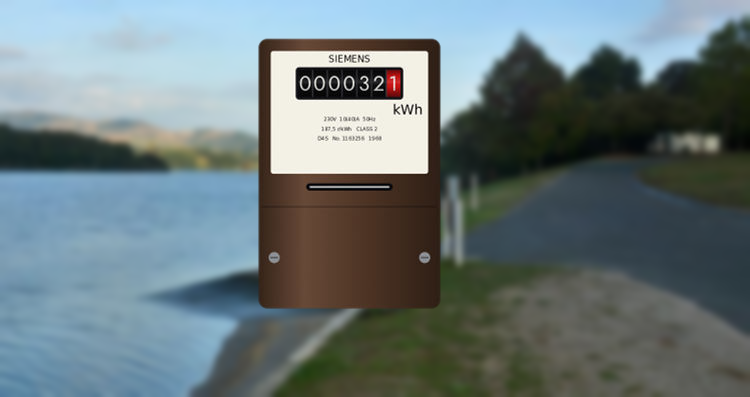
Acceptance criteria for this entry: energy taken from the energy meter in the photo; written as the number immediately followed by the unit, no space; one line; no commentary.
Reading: 32.1kWh
